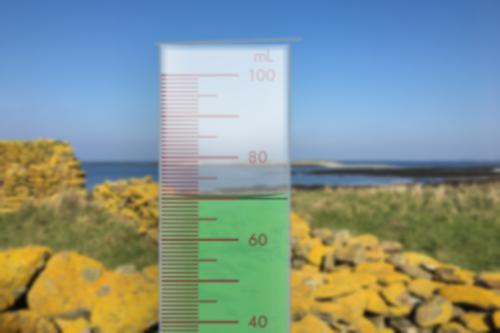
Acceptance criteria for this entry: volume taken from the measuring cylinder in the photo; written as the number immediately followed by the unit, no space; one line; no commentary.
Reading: 70mL
